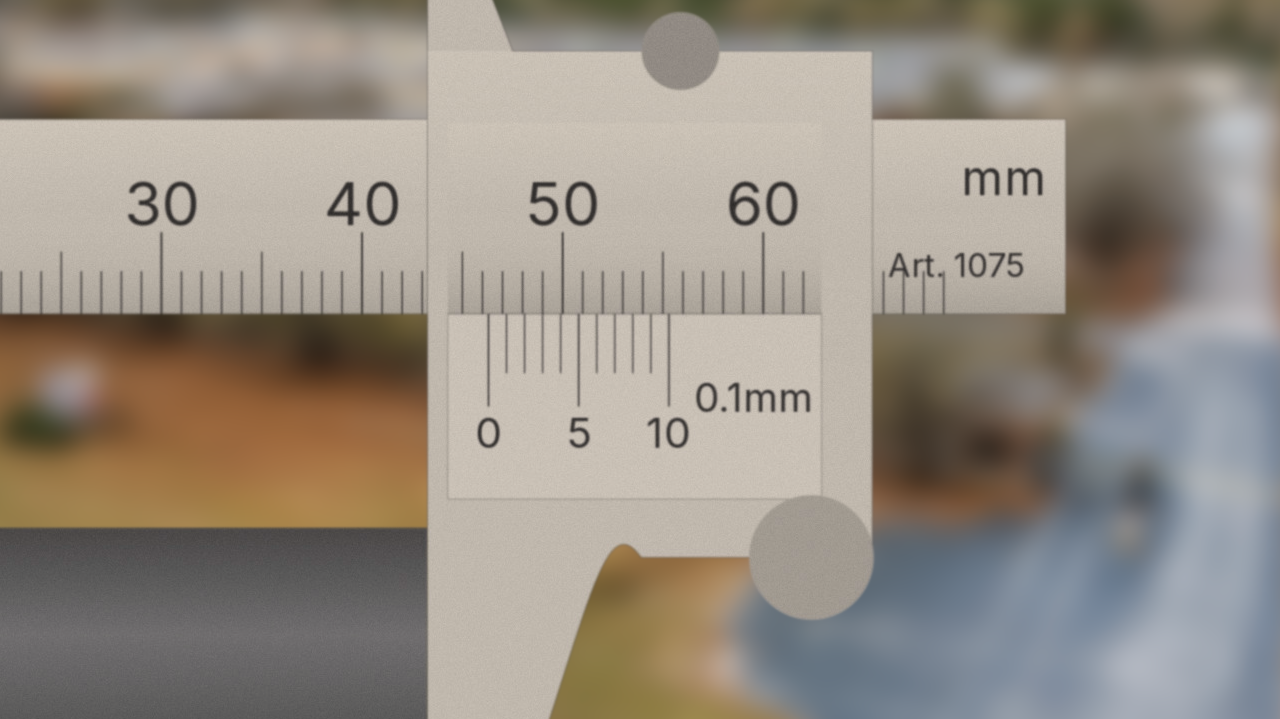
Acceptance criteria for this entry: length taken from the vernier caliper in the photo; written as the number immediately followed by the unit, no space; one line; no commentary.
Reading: 46.3mm
